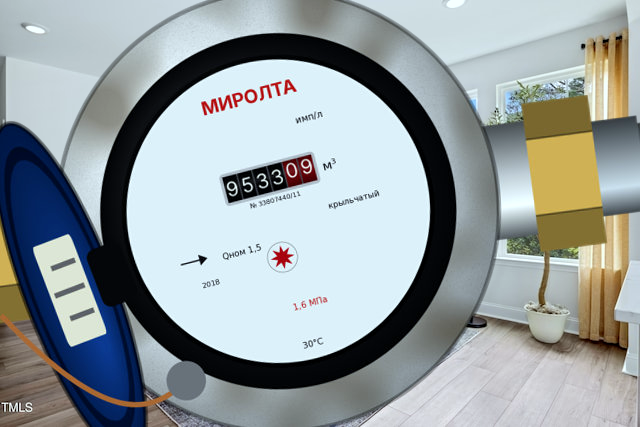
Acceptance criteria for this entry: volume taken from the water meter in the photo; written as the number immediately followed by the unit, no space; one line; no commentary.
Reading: 9533.09m³
